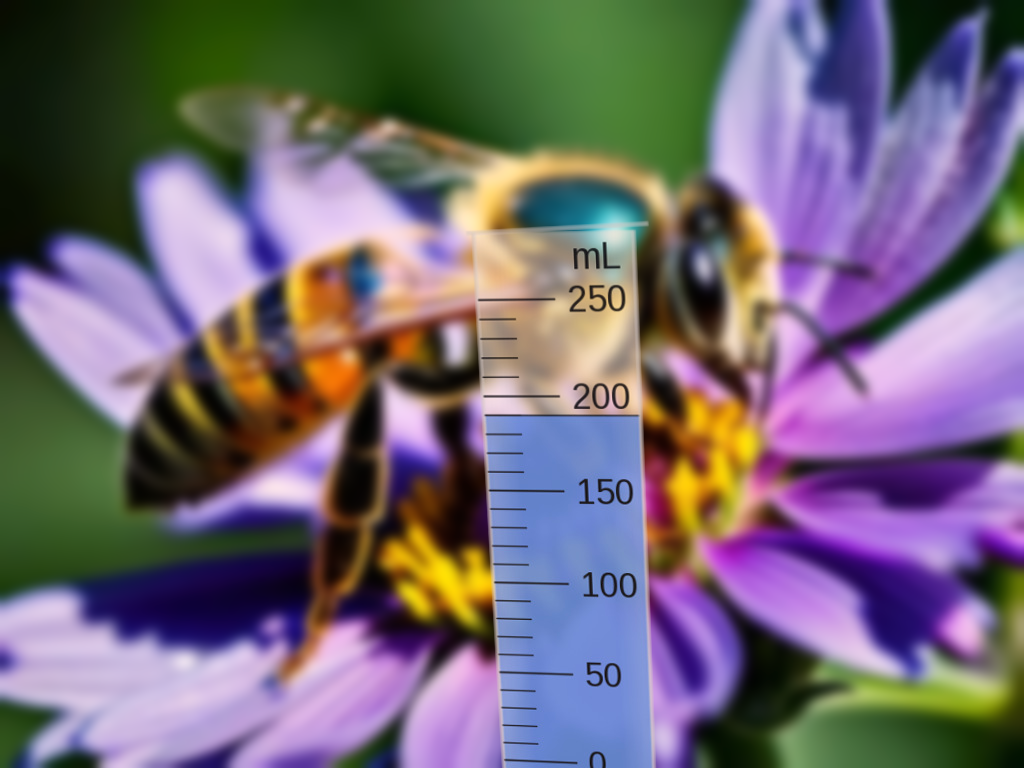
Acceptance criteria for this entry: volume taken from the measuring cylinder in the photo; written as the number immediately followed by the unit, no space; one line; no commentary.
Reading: 190mL
